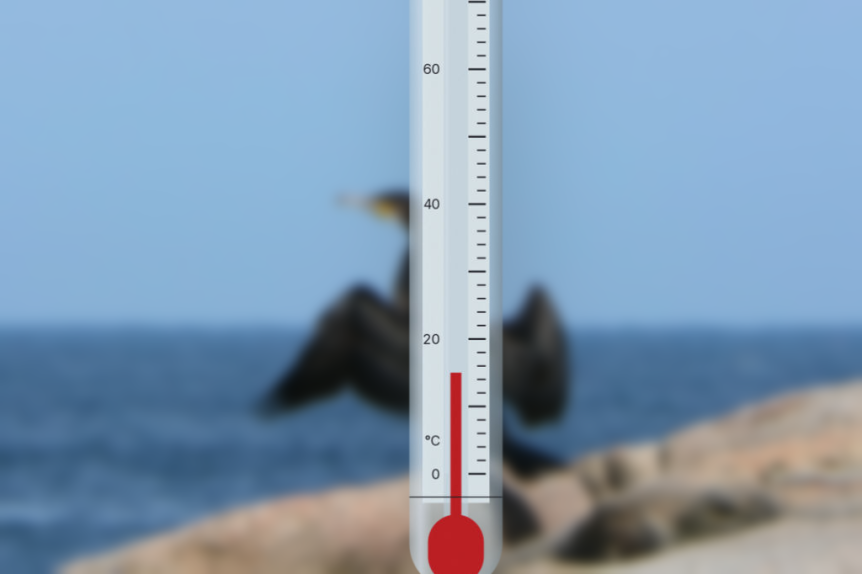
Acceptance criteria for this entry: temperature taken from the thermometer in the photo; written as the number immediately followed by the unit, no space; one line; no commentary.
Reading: 15°C
